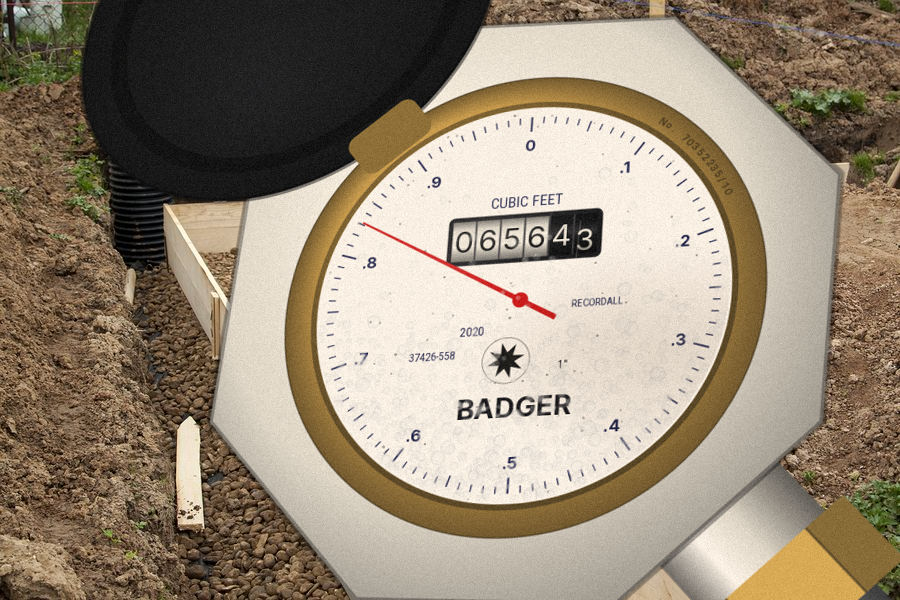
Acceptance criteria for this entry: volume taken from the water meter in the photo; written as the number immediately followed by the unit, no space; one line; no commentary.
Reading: 65642.83ft³
